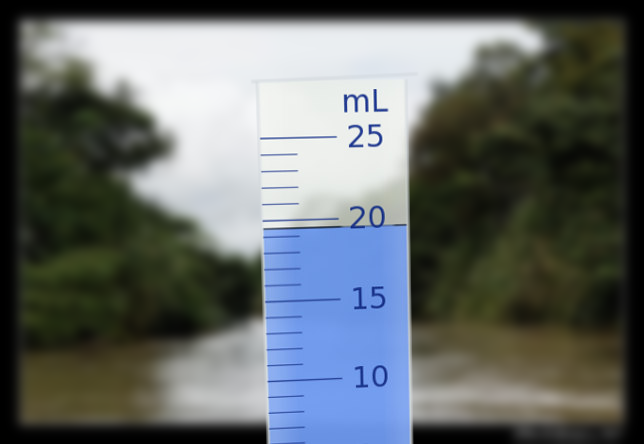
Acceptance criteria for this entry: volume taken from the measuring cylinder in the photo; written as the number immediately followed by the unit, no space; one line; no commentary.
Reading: 19.5mL
